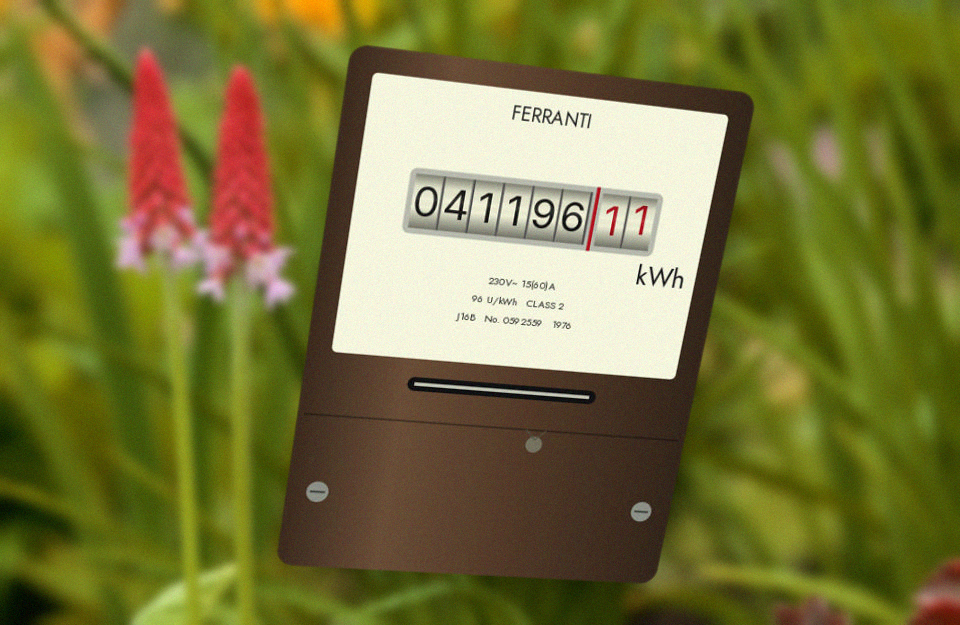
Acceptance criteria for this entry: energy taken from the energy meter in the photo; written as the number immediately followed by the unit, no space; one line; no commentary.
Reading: 41196.11kWh
